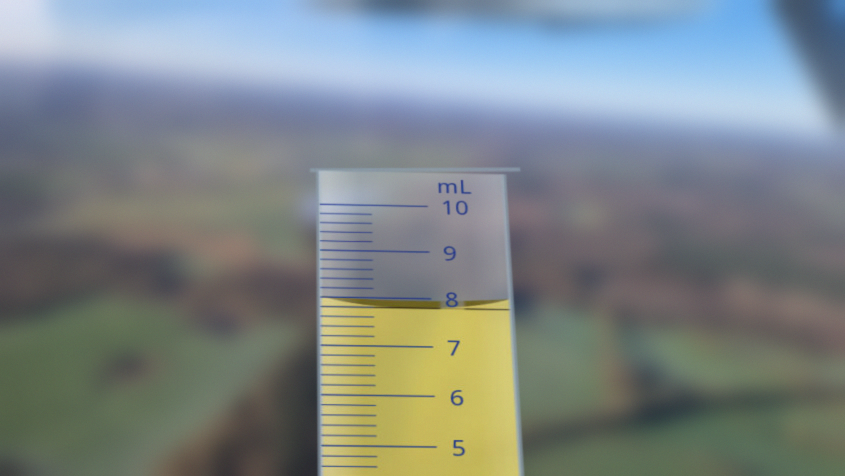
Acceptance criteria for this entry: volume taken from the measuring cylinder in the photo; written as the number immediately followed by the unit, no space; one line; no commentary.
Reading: 7.8mL
